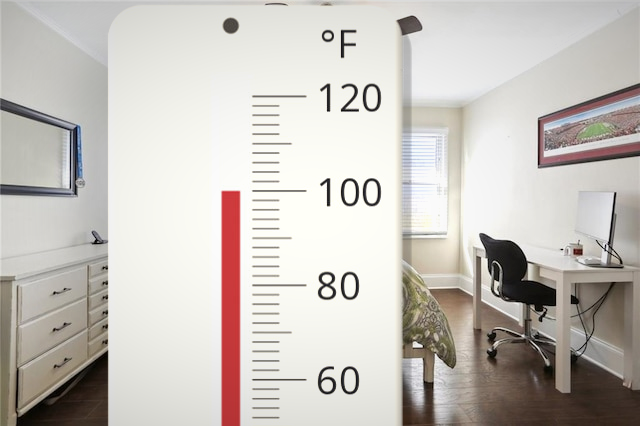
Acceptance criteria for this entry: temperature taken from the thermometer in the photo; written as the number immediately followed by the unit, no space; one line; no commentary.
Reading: 100°F
